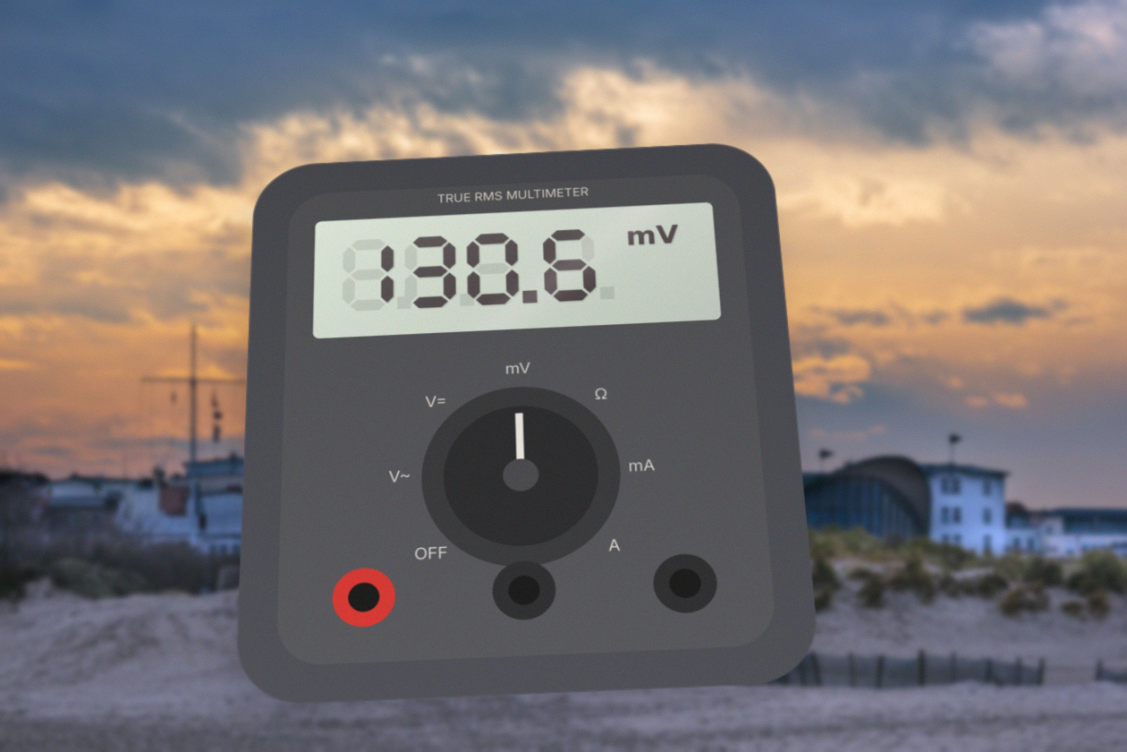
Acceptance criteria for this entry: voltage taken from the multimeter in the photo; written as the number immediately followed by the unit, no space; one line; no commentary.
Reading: 130.6mV
